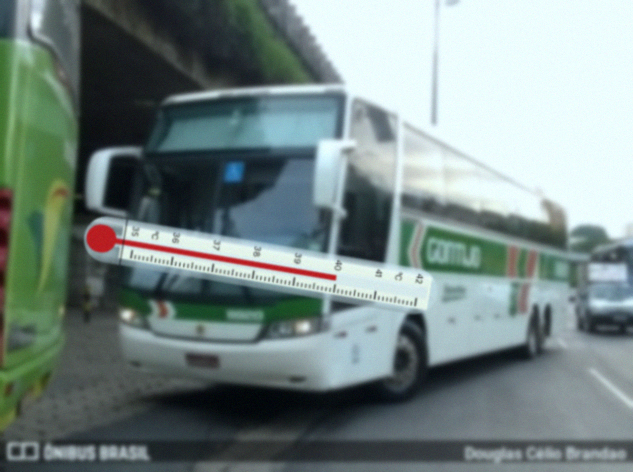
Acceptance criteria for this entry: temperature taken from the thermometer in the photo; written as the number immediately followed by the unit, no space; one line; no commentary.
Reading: 40°C
